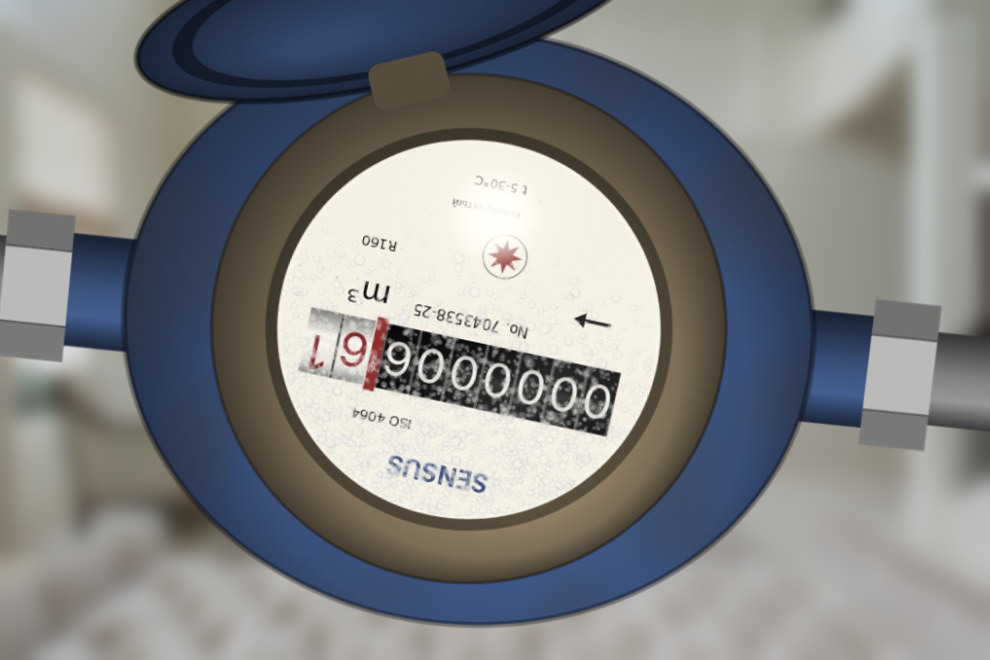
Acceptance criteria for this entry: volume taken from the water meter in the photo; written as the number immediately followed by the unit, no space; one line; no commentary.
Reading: 6.61m³
